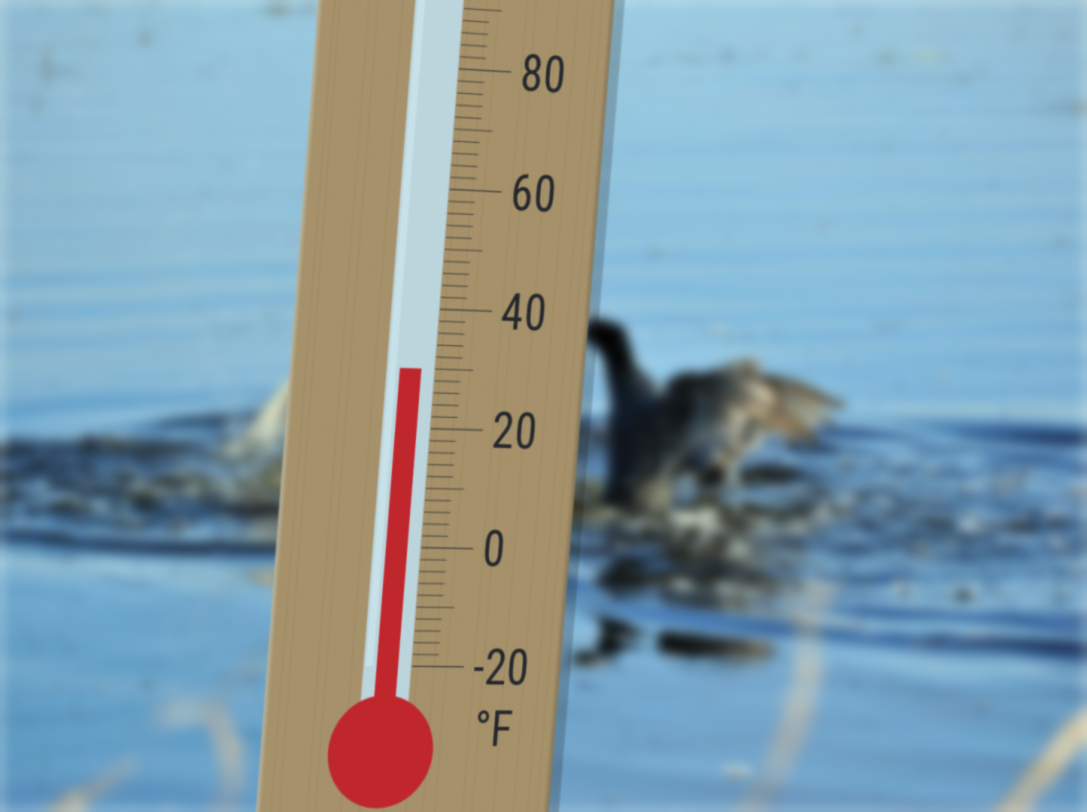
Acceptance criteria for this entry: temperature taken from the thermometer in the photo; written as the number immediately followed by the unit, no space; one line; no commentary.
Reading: 30°F
